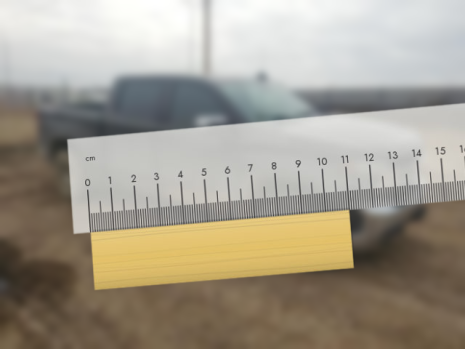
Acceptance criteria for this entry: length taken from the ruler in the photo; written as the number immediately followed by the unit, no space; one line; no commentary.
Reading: 11cm
